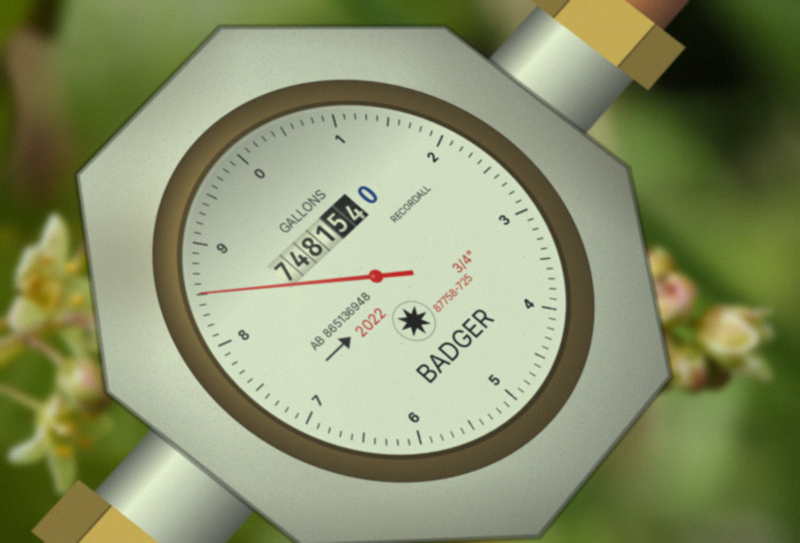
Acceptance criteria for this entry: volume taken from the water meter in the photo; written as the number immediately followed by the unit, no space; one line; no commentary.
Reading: 7481538.5gal
